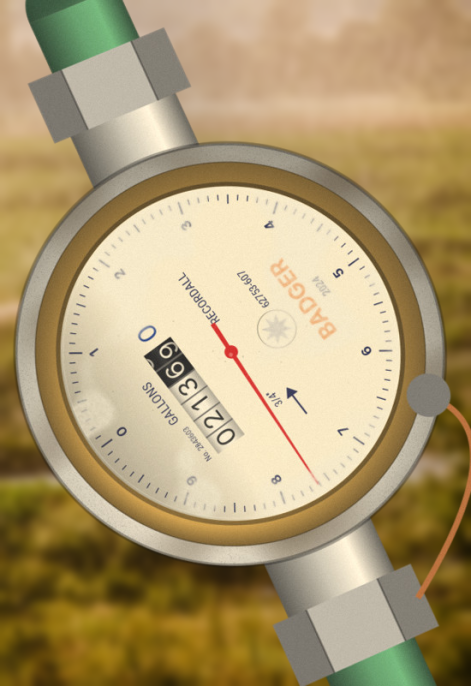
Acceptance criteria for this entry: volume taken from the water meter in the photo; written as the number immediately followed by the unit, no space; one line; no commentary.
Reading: 213687.6gal
